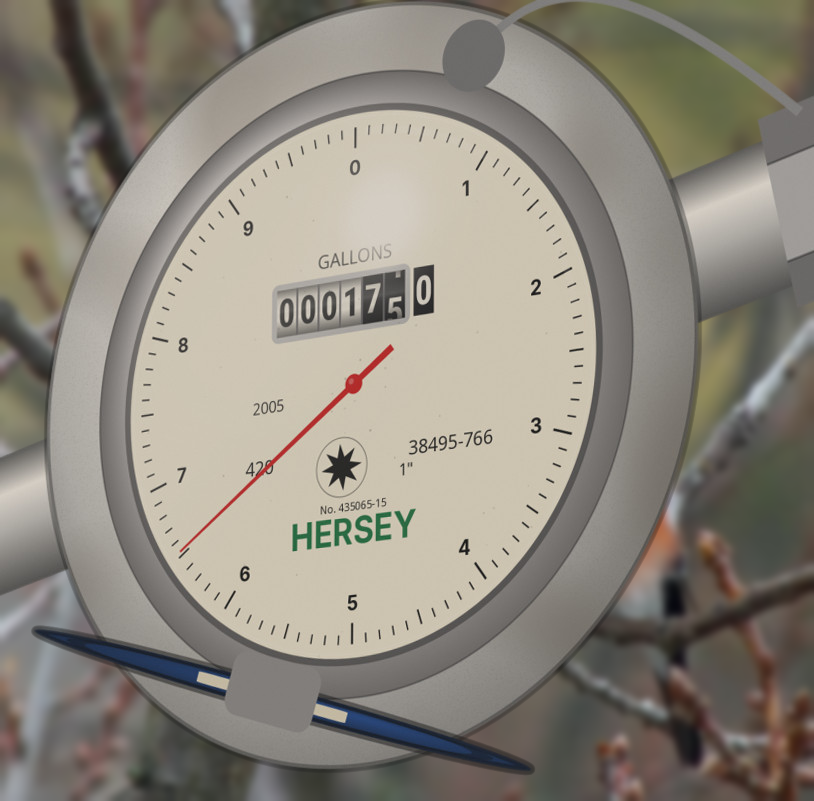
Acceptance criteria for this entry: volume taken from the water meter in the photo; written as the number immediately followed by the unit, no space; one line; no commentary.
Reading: 1746.5gal
